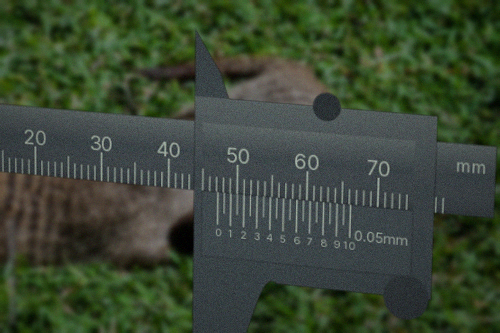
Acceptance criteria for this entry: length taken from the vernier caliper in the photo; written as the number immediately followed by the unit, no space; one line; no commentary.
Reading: 47.2mm
